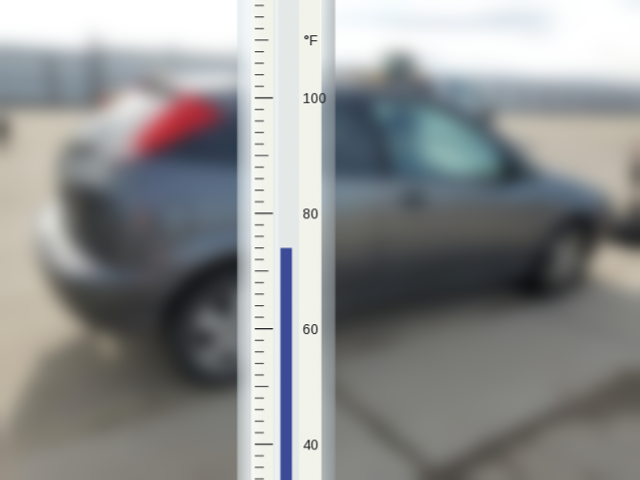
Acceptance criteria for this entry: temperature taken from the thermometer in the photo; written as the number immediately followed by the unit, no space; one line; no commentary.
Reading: 74°F
